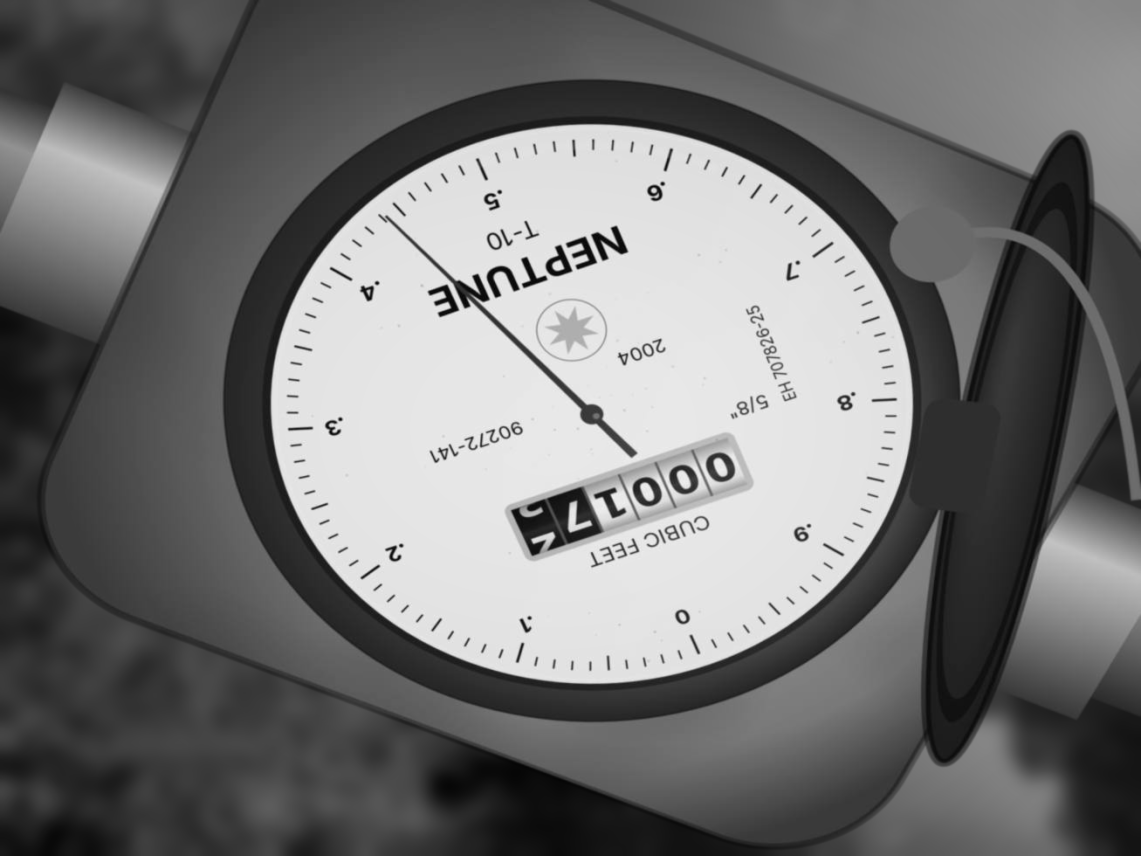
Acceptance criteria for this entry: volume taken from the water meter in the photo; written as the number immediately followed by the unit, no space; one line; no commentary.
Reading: 172.44ft³
